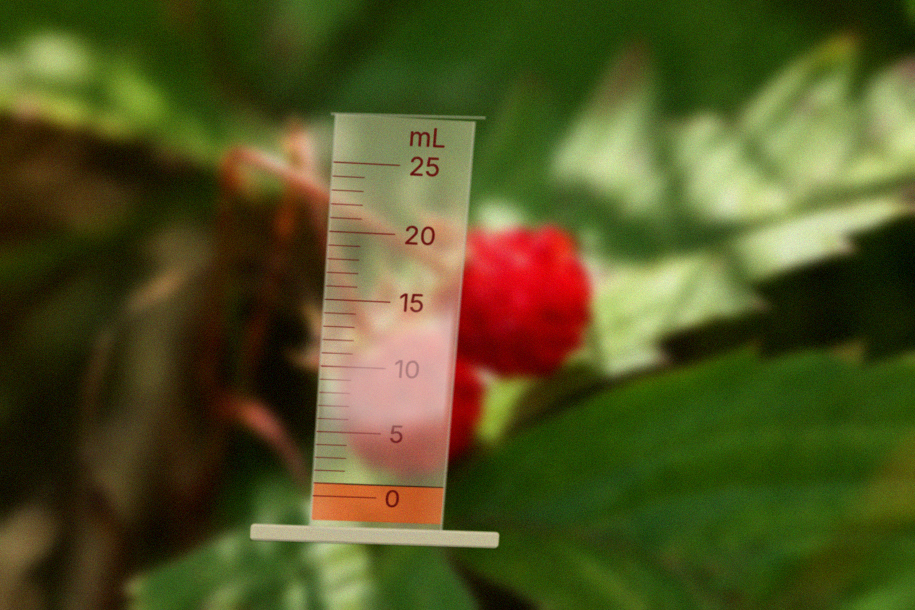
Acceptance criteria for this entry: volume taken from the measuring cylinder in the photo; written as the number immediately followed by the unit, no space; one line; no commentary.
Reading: 1mL
